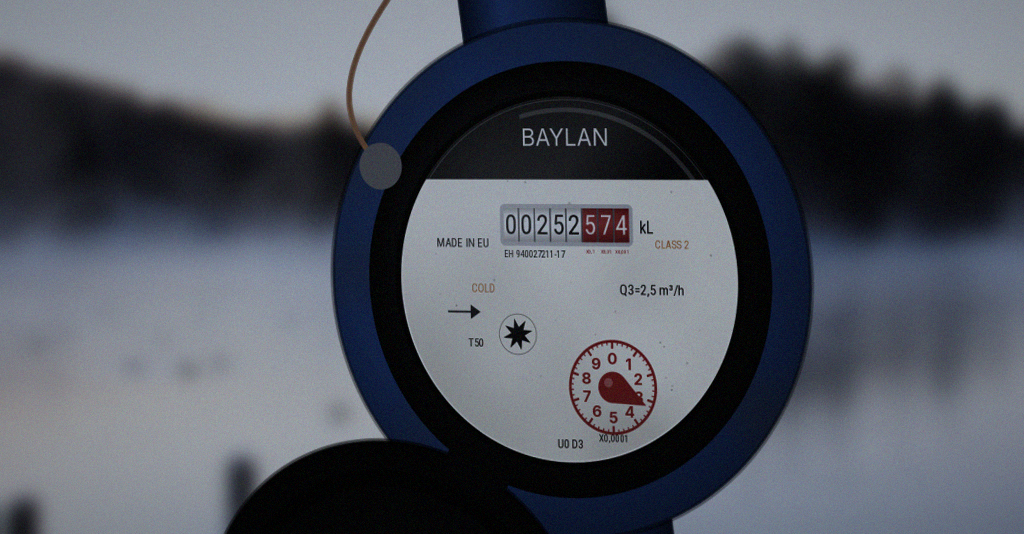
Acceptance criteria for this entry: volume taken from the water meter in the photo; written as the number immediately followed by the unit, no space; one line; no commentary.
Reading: 252.5743kL
